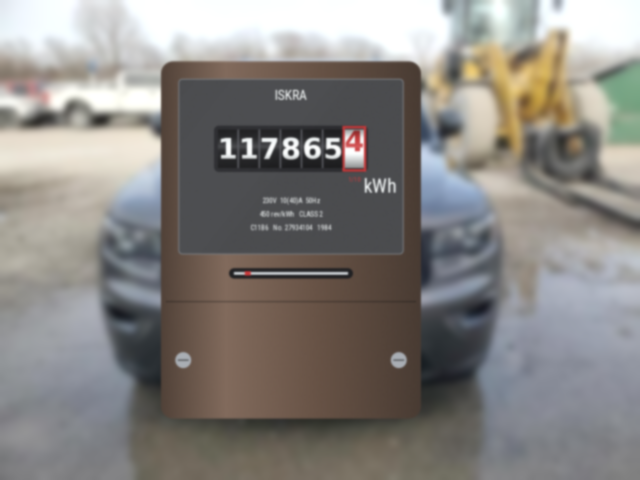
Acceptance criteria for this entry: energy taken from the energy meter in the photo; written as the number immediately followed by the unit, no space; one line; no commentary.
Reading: 117865.4kWh
